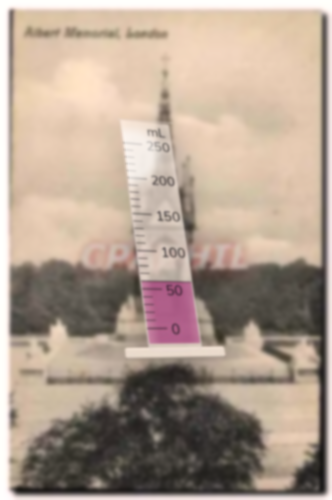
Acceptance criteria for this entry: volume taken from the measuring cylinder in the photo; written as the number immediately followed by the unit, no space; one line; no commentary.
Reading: 60mL
